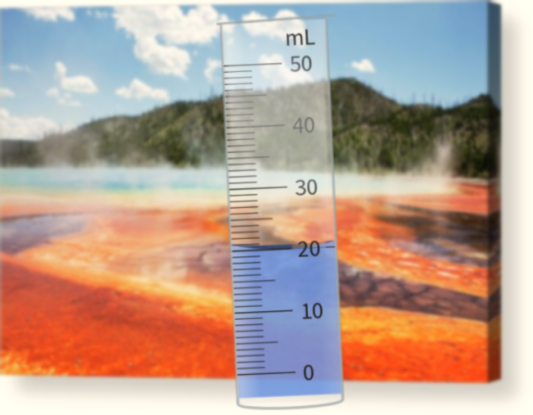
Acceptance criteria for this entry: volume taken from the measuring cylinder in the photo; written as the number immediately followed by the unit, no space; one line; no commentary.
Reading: 20mL
